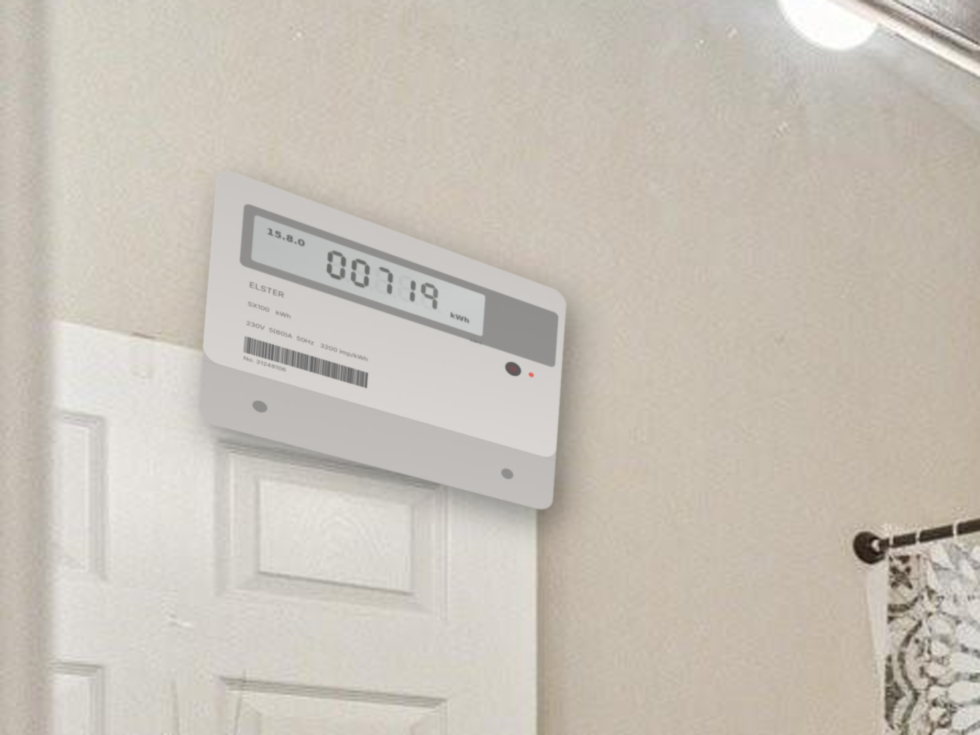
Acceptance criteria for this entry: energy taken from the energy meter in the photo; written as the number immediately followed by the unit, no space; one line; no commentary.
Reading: 719kWh
